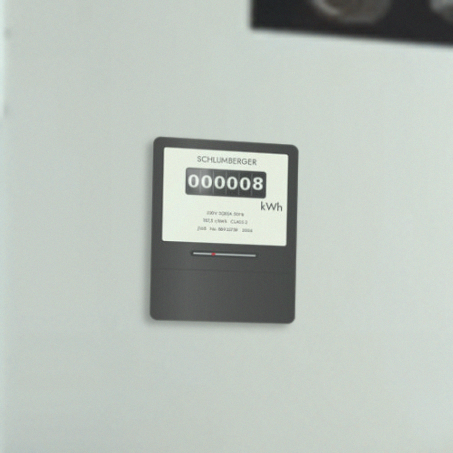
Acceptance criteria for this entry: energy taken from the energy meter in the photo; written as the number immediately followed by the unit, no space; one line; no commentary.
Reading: 8kWh
